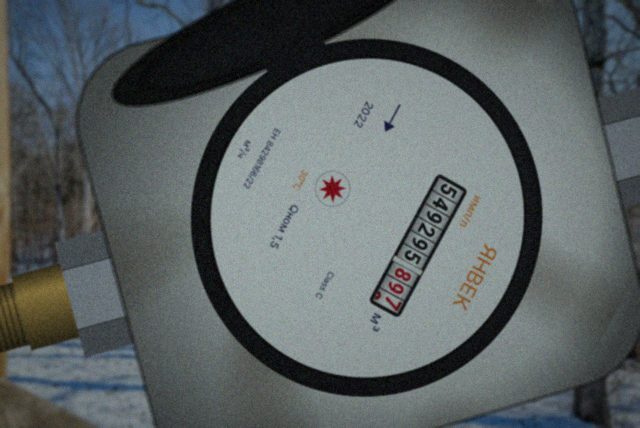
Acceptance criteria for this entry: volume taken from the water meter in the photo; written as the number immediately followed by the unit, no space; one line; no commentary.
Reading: 549295.897m³
